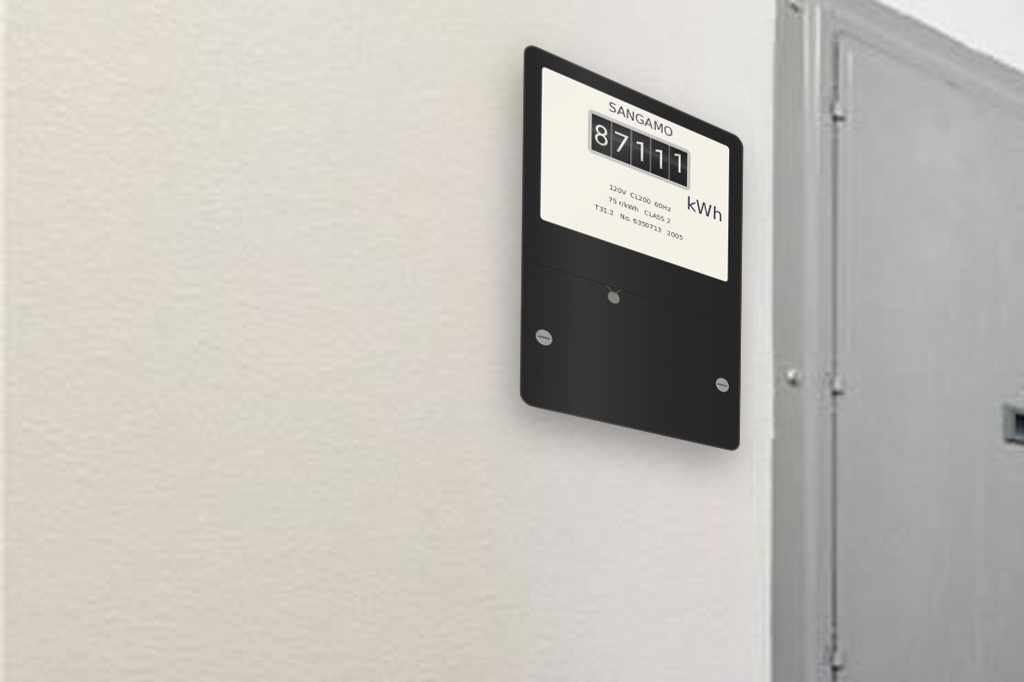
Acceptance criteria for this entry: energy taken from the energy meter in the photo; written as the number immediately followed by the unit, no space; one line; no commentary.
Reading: 87111kWh
